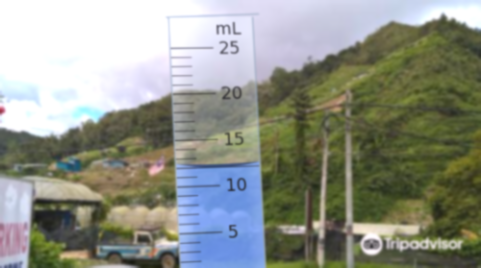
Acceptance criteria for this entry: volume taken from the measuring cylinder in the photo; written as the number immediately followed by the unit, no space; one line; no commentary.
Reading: 12mL
